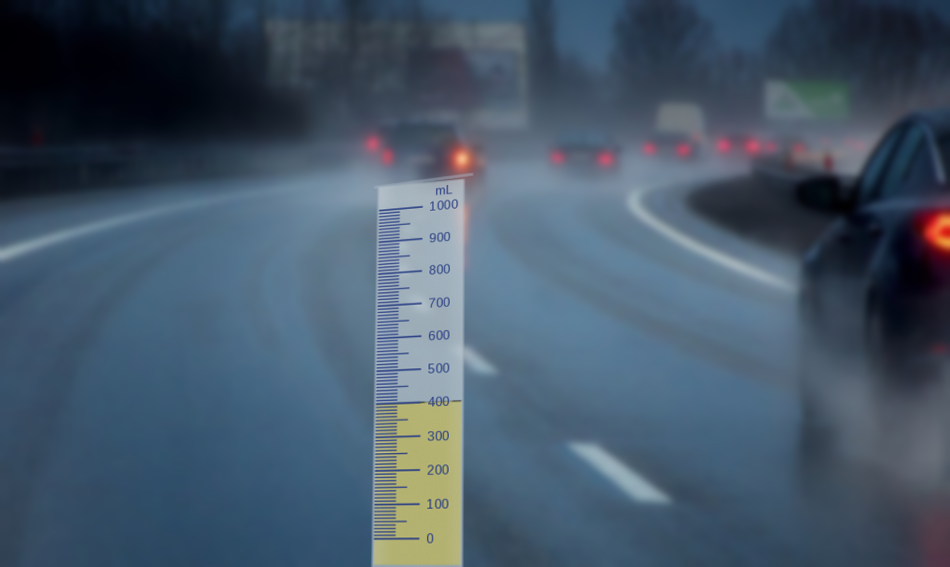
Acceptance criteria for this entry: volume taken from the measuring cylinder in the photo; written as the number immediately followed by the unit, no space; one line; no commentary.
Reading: 400mL
